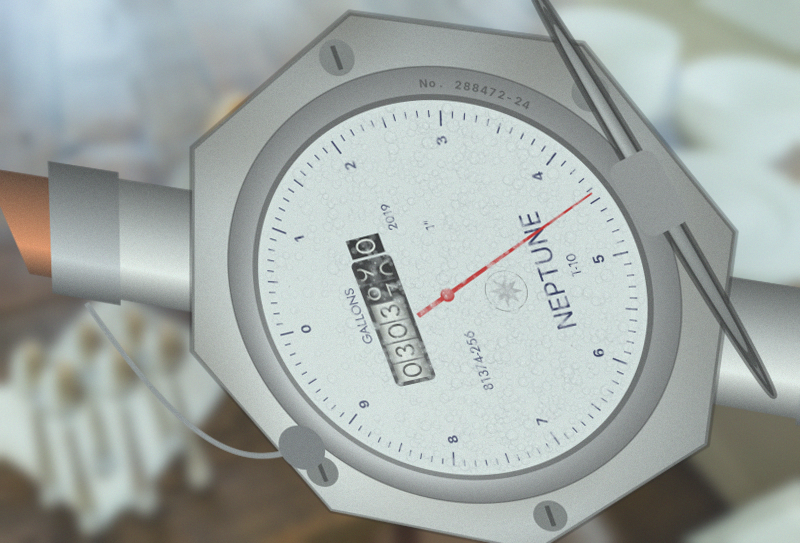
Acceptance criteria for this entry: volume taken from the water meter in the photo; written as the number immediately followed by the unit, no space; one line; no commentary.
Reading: 303694.4gal
